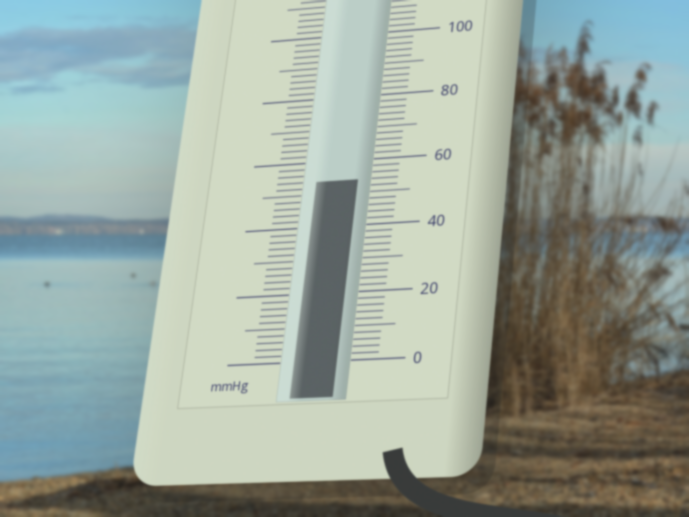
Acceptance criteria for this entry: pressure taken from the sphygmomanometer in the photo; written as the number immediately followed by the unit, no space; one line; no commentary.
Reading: 54mmHg
